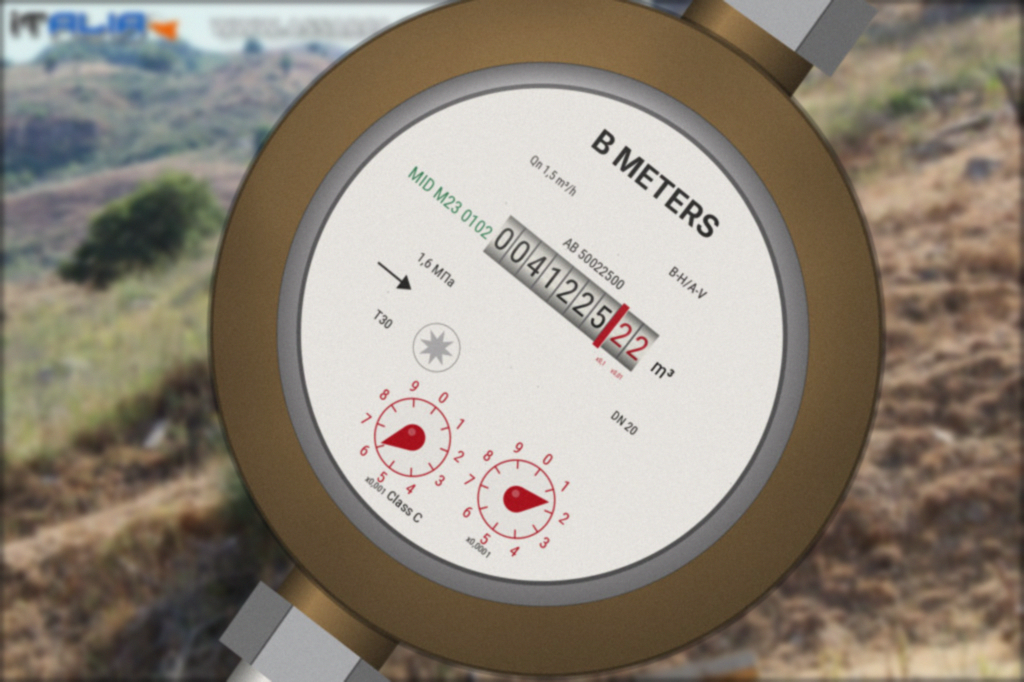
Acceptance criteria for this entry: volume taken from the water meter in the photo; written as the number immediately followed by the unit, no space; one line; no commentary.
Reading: 41225.2261m³
